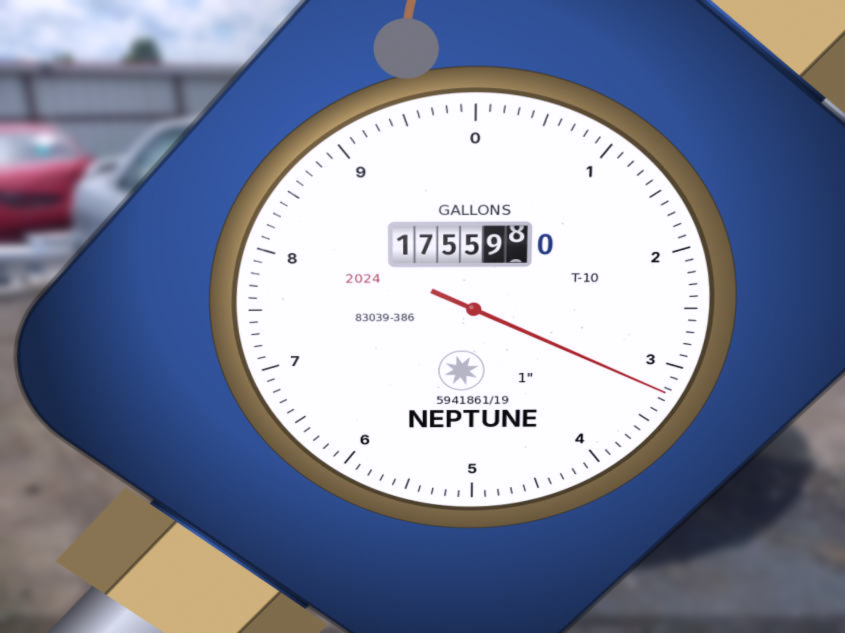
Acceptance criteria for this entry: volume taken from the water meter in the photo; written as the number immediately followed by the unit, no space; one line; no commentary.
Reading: 1755983.2gal
